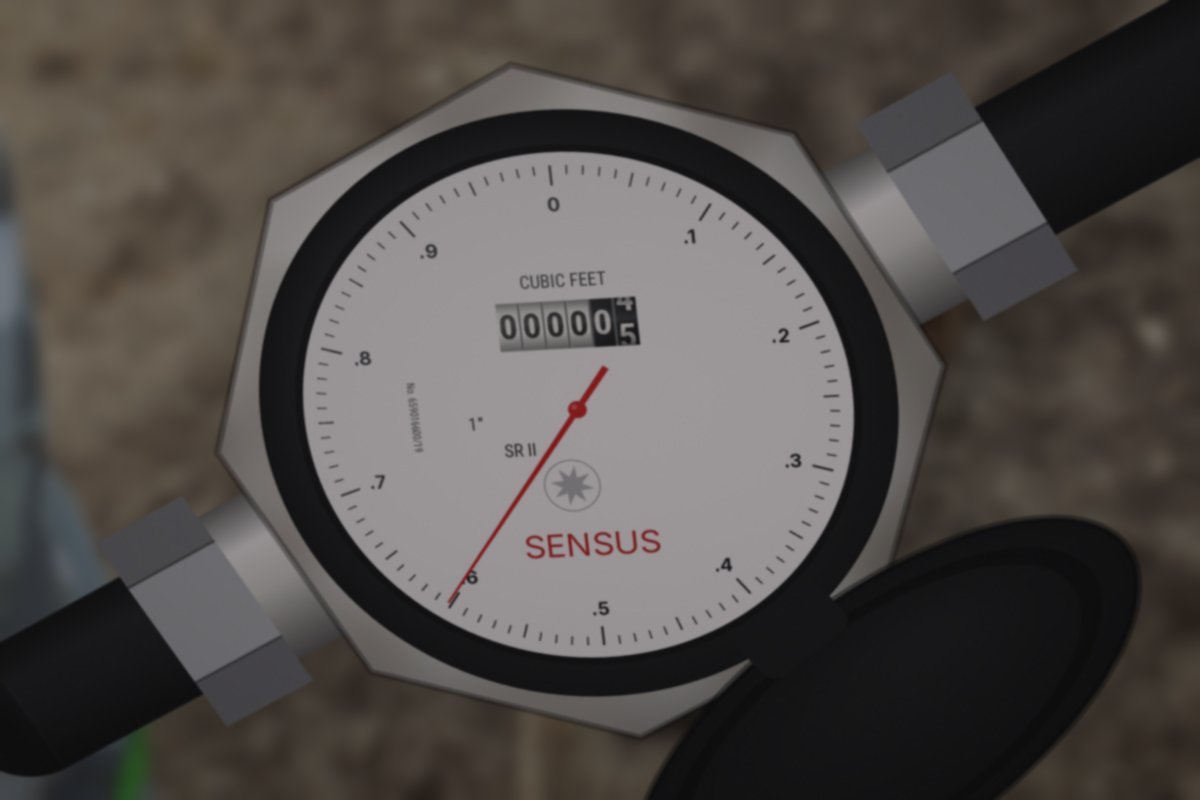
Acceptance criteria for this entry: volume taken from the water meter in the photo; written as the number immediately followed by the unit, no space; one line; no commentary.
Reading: 4.60ft³
